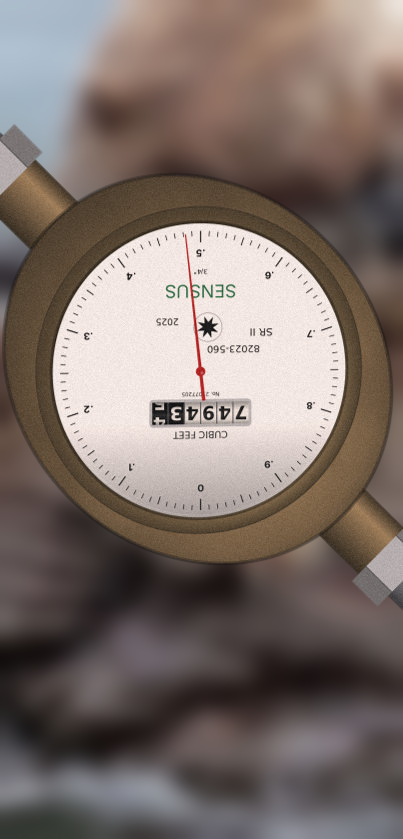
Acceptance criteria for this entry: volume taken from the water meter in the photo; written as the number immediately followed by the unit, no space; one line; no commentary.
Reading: 749434.48ft³
